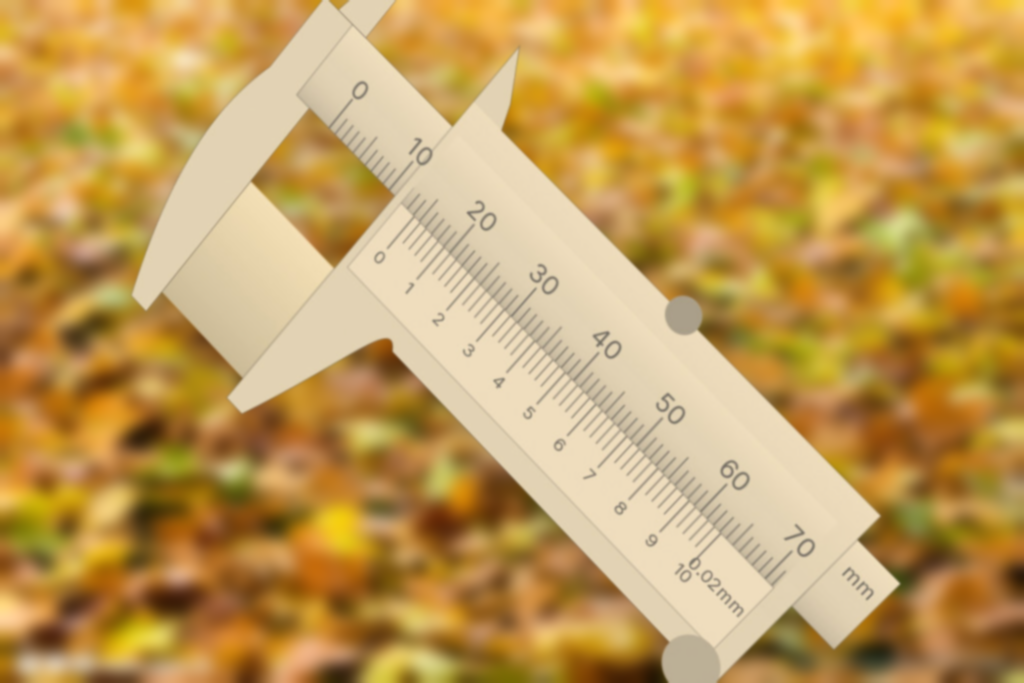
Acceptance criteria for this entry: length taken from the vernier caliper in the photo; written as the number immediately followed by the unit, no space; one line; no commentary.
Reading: 14.2mm
